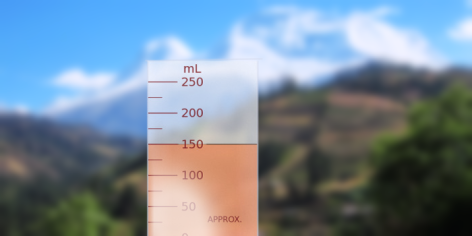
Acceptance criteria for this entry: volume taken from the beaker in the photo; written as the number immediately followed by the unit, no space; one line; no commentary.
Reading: 150mL
